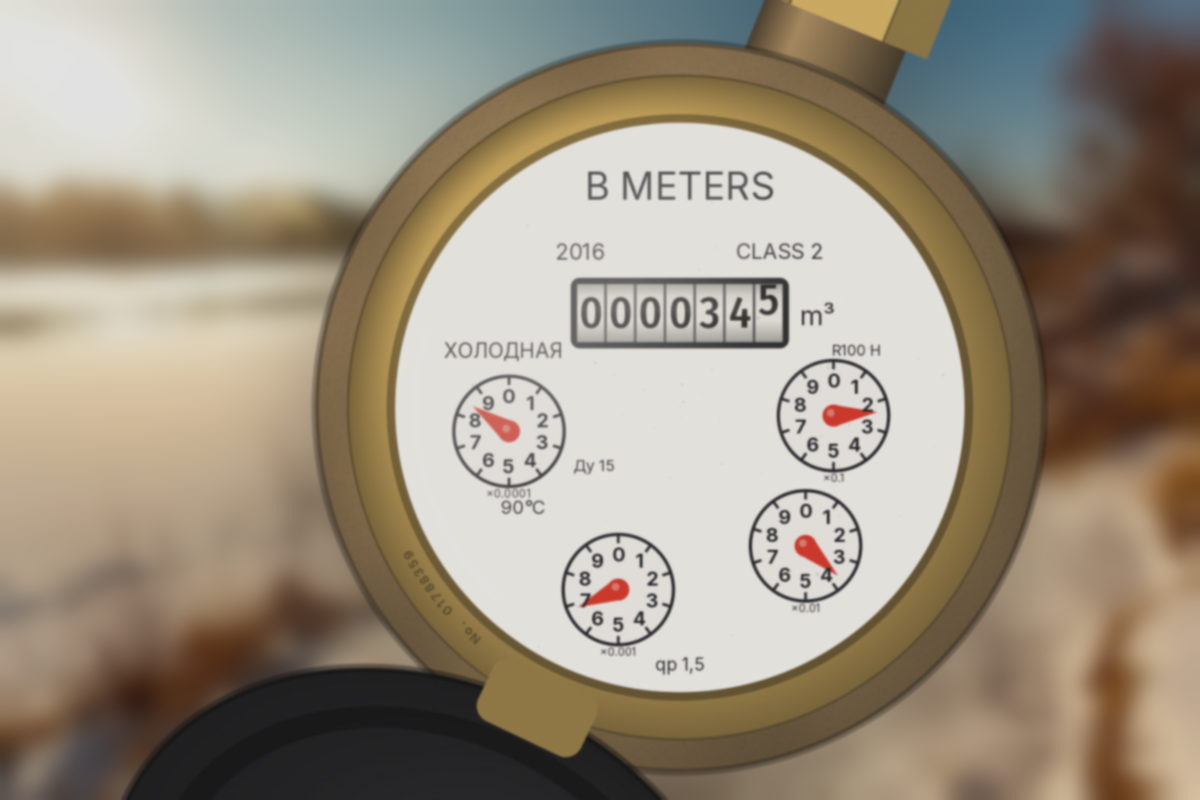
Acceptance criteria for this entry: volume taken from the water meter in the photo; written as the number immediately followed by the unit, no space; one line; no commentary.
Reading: 345.2368m³
